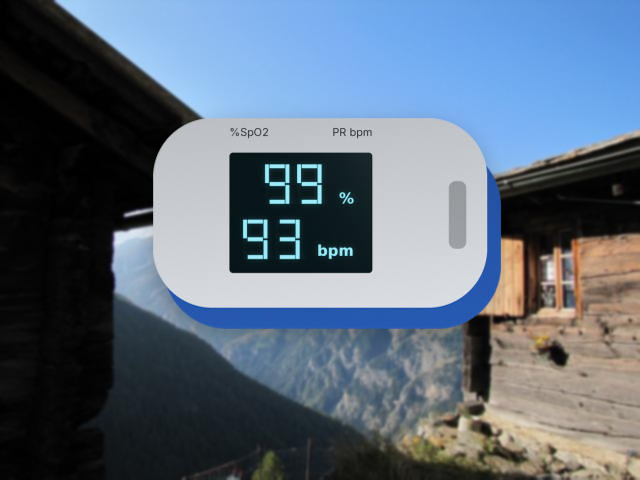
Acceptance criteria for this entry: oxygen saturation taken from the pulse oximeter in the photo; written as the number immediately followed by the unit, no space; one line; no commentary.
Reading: 99%
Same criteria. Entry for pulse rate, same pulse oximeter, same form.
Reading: 93bpm
